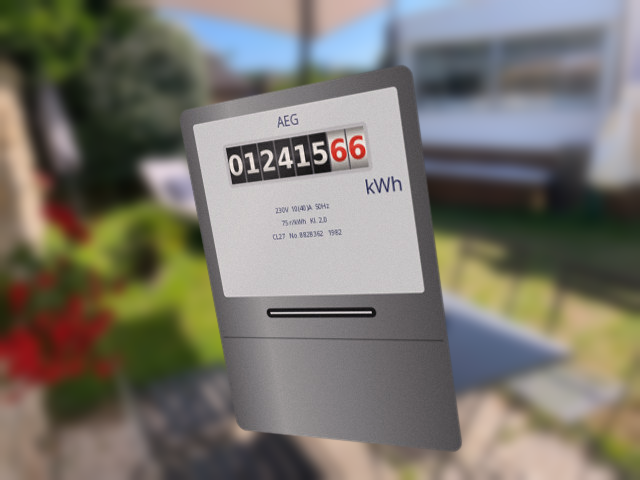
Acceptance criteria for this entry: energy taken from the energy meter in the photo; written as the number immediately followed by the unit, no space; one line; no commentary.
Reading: 12415.66kWh
